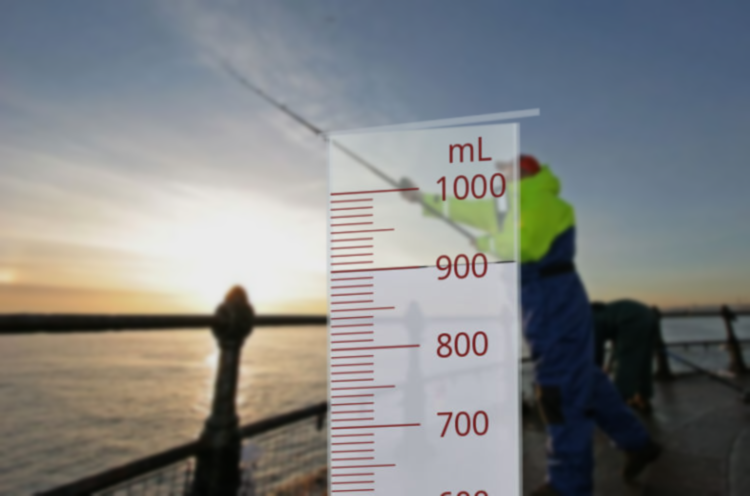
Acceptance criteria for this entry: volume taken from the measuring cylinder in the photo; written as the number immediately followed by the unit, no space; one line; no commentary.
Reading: 900mL
